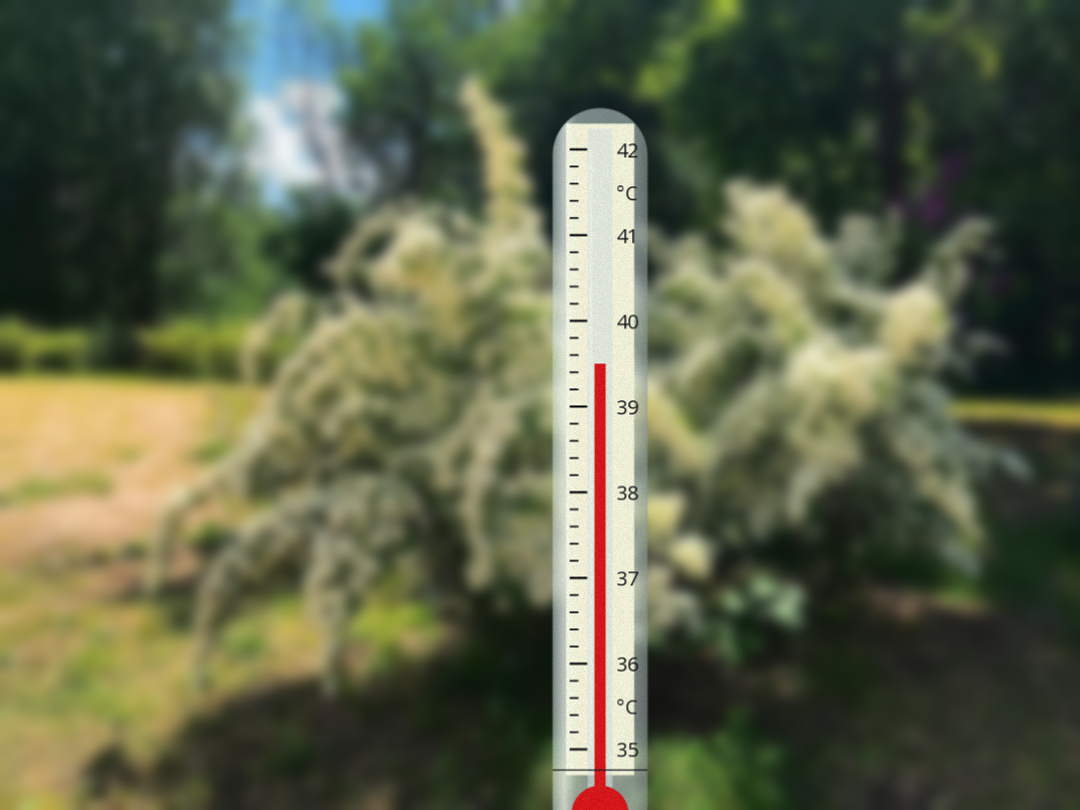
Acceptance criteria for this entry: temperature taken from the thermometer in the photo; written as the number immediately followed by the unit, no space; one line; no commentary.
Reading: 39.5°C
